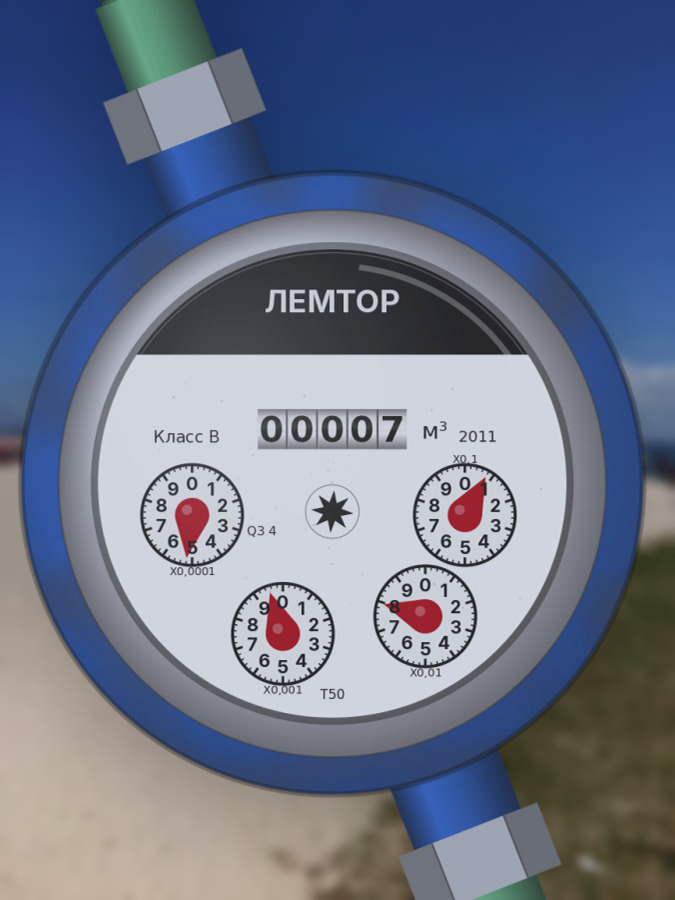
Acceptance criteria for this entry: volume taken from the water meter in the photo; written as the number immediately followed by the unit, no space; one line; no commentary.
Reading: 7.0795m³
